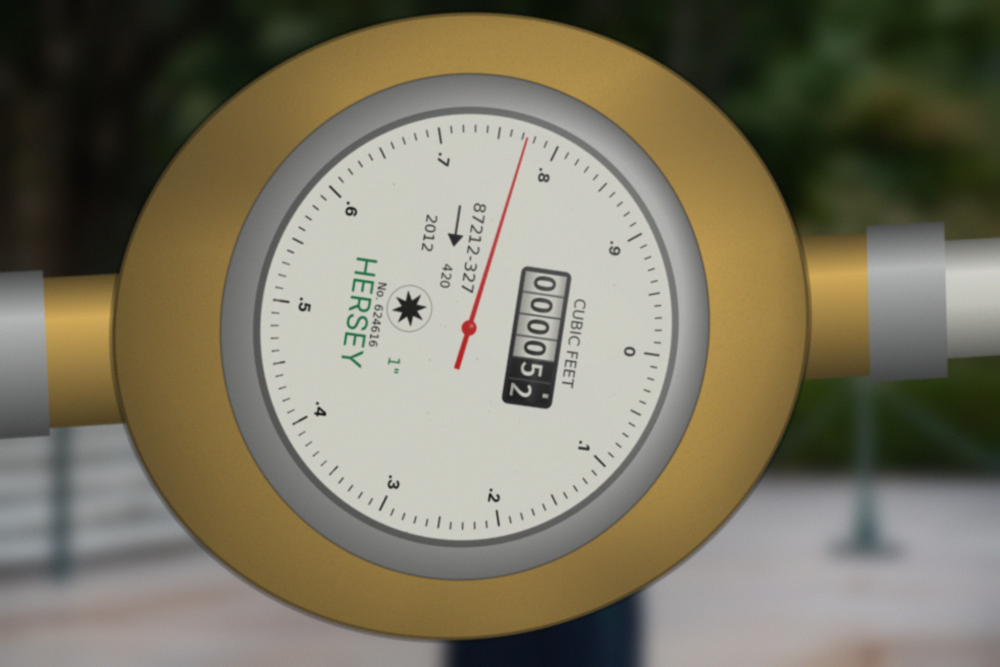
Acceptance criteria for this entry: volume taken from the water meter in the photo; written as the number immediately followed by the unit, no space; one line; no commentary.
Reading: 51.77ft³
